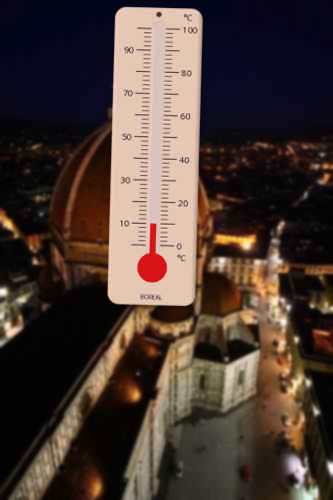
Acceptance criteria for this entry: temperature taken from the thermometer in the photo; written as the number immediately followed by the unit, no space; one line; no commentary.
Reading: 10°C
